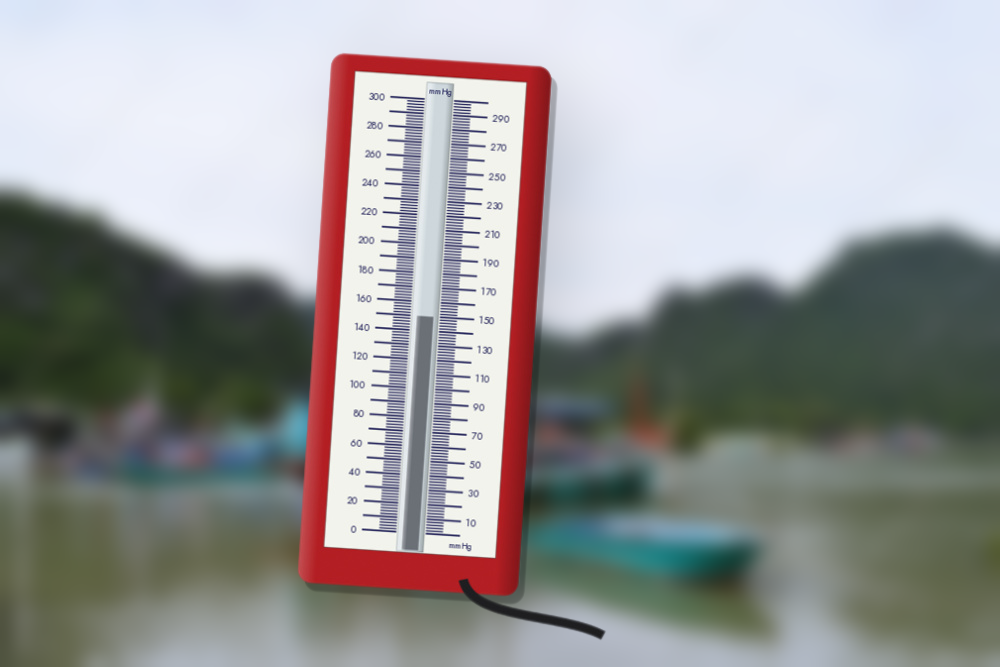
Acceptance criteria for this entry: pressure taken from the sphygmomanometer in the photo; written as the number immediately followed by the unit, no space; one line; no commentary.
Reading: 150mmHg
